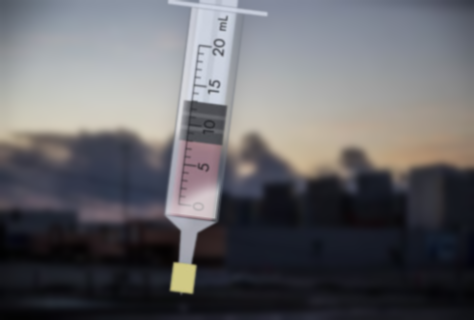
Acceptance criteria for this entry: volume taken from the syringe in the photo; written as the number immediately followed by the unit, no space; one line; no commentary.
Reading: 8mL
